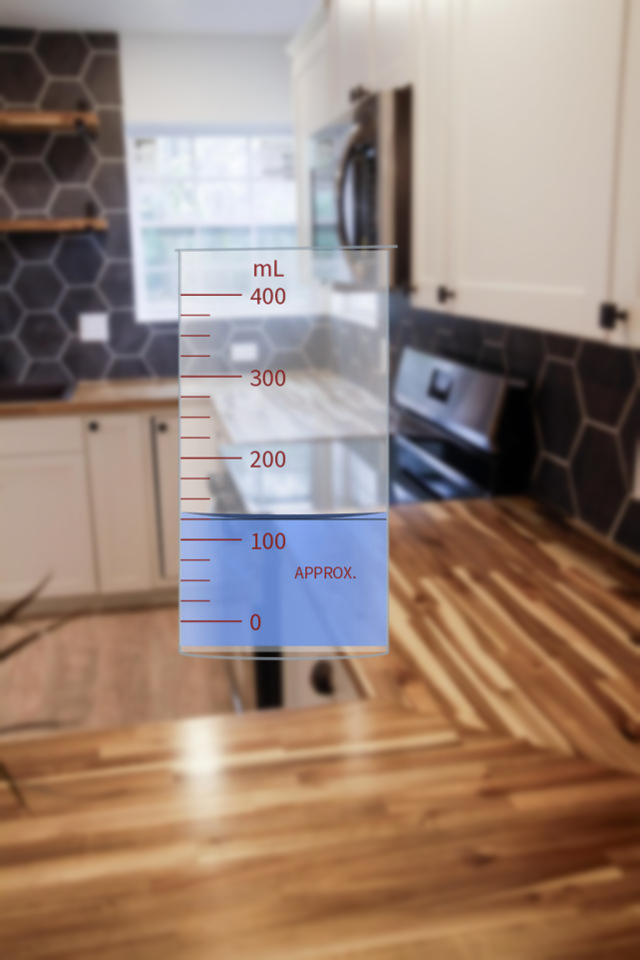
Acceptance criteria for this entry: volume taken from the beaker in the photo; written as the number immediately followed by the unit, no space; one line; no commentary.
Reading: 125mL
